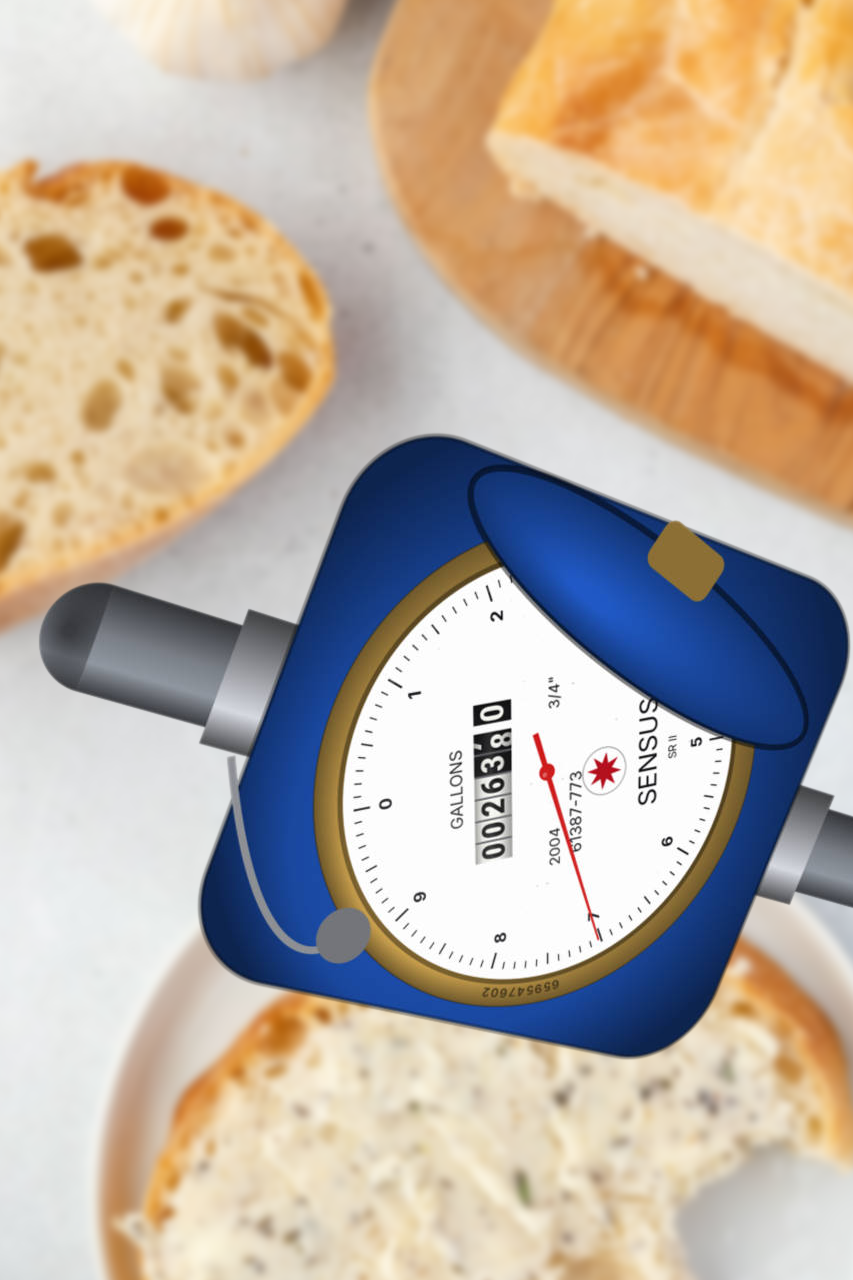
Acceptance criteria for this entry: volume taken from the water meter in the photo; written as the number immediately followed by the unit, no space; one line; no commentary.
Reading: 26377.0gal
